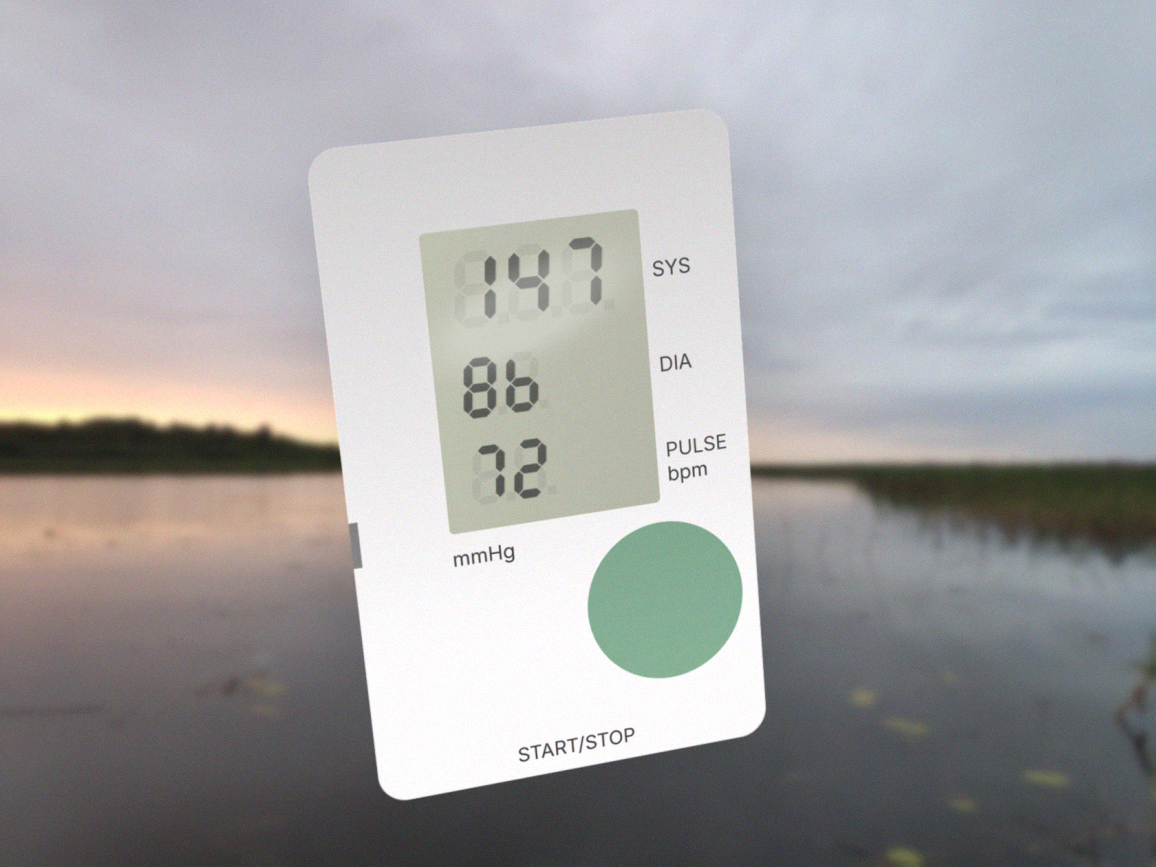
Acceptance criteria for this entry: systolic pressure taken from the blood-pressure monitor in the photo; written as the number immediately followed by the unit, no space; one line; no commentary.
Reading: 147mmHg
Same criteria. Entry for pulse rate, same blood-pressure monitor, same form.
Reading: 72bpm
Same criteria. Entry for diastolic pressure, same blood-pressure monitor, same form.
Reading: 86mmHg
